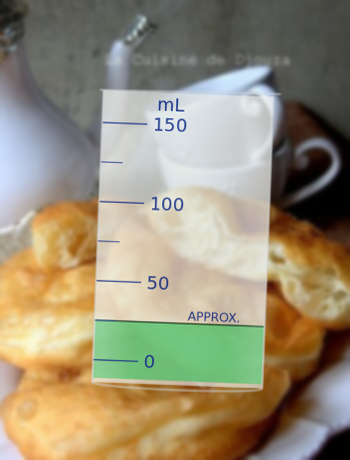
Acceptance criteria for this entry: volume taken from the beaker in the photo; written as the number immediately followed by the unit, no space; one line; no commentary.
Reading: 25mL
